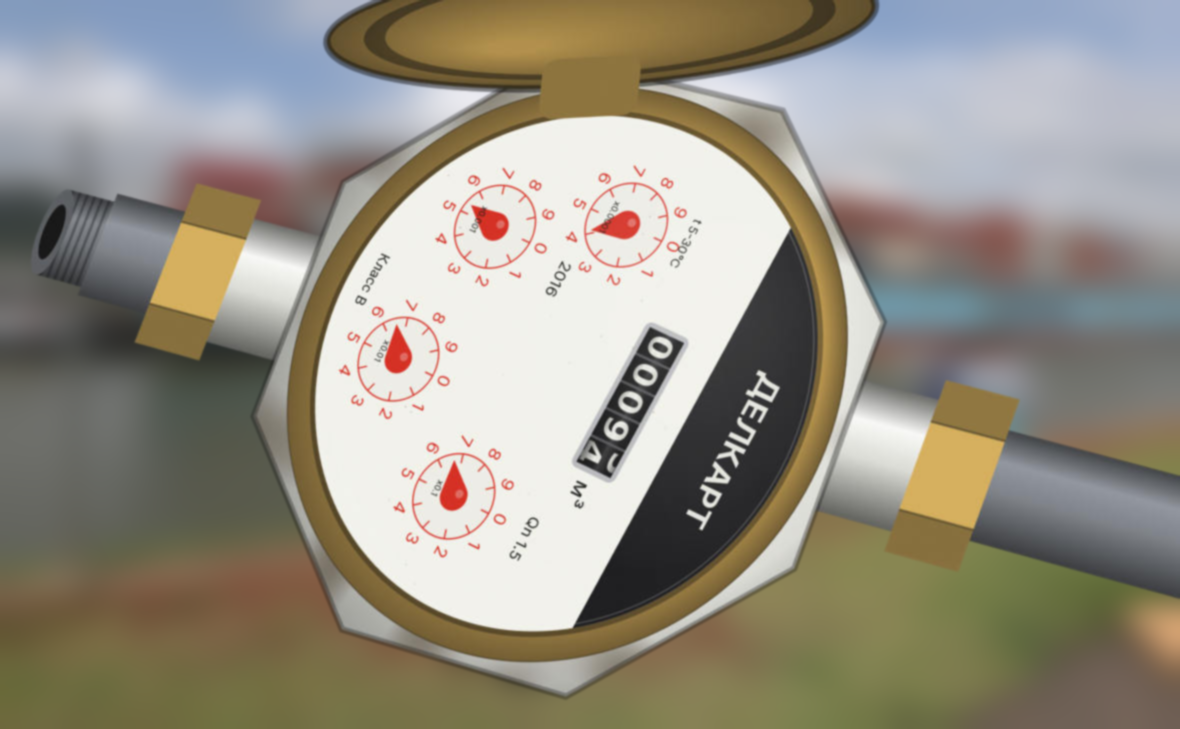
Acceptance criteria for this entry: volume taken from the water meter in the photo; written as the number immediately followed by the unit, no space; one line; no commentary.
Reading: 93.6654m³
